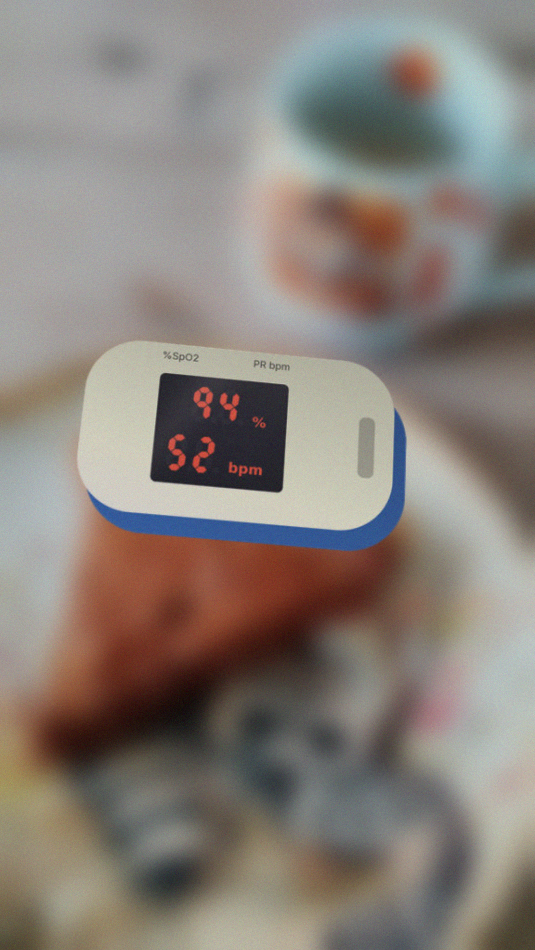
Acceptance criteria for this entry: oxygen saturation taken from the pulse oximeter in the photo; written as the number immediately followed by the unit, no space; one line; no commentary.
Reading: 94%
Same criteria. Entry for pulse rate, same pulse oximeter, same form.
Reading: 52bpm
